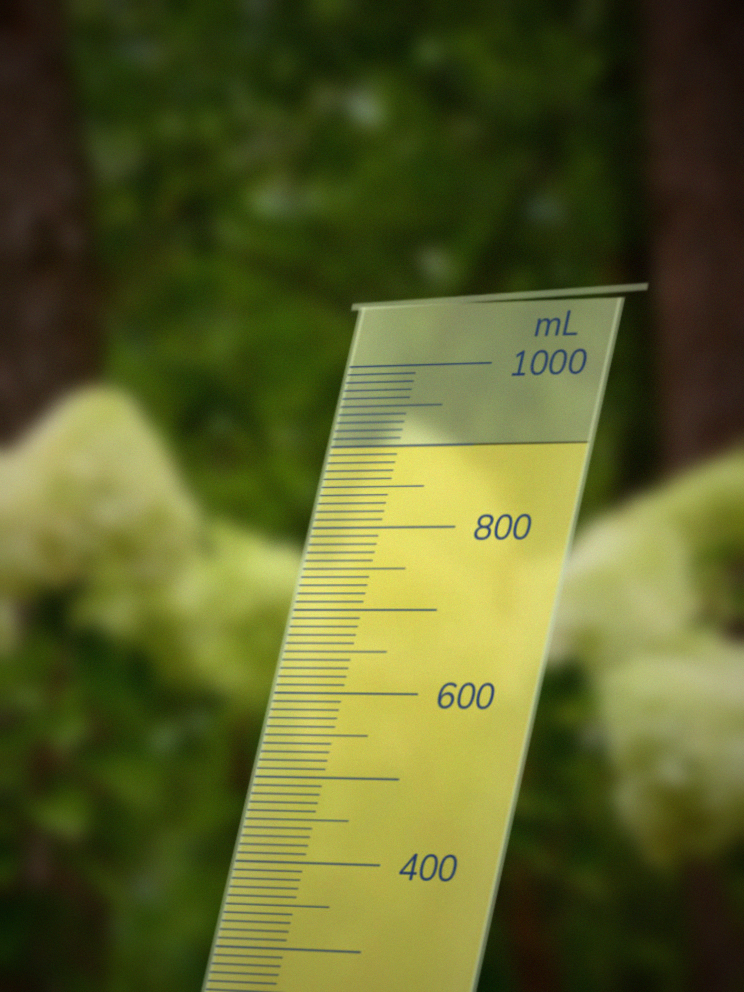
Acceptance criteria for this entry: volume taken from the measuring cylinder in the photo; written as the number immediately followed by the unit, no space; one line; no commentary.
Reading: 900mL
